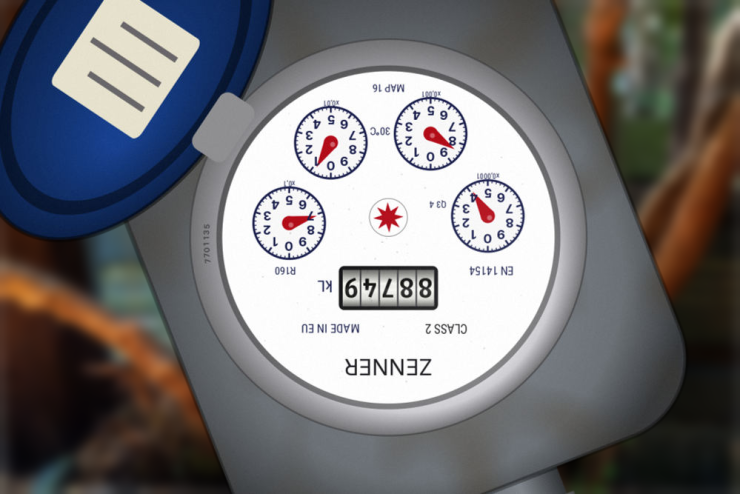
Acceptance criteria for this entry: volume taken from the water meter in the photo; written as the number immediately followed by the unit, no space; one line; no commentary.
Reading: 88749.7084kL
